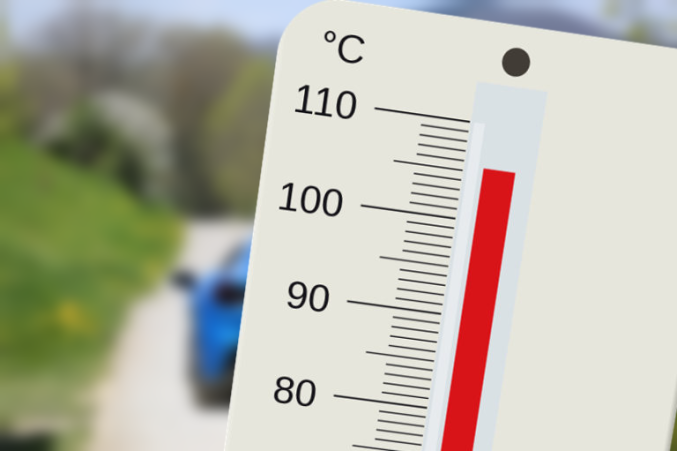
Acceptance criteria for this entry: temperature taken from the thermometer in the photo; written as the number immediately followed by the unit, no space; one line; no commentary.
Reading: 105.5°C
